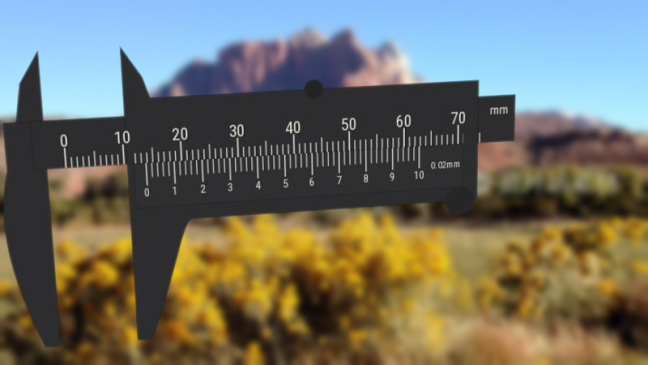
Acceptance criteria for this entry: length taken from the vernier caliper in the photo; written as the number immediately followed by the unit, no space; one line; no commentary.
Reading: 13.8mm
